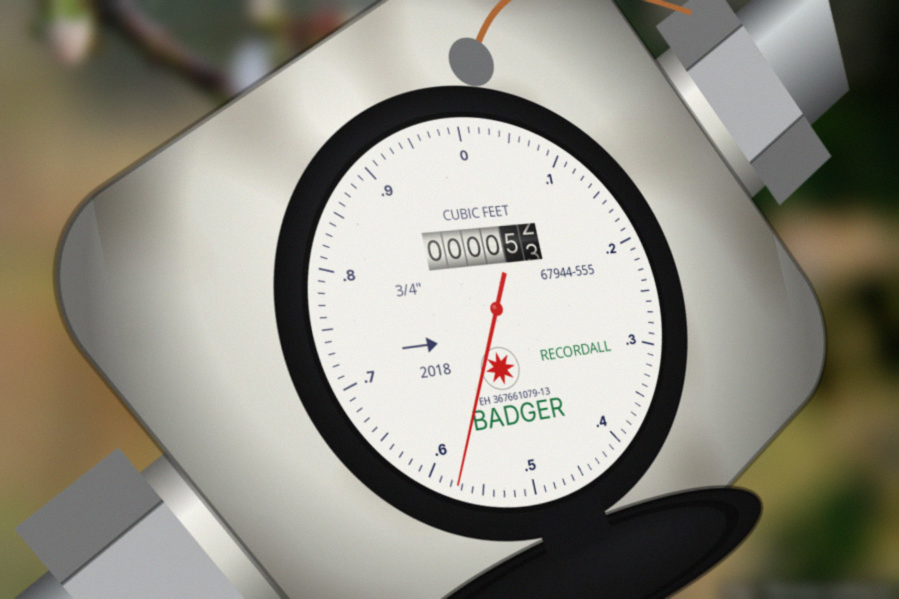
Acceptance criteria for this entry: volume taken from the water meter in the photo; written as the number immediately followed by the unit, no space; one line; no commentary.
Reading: 52.57ft³
